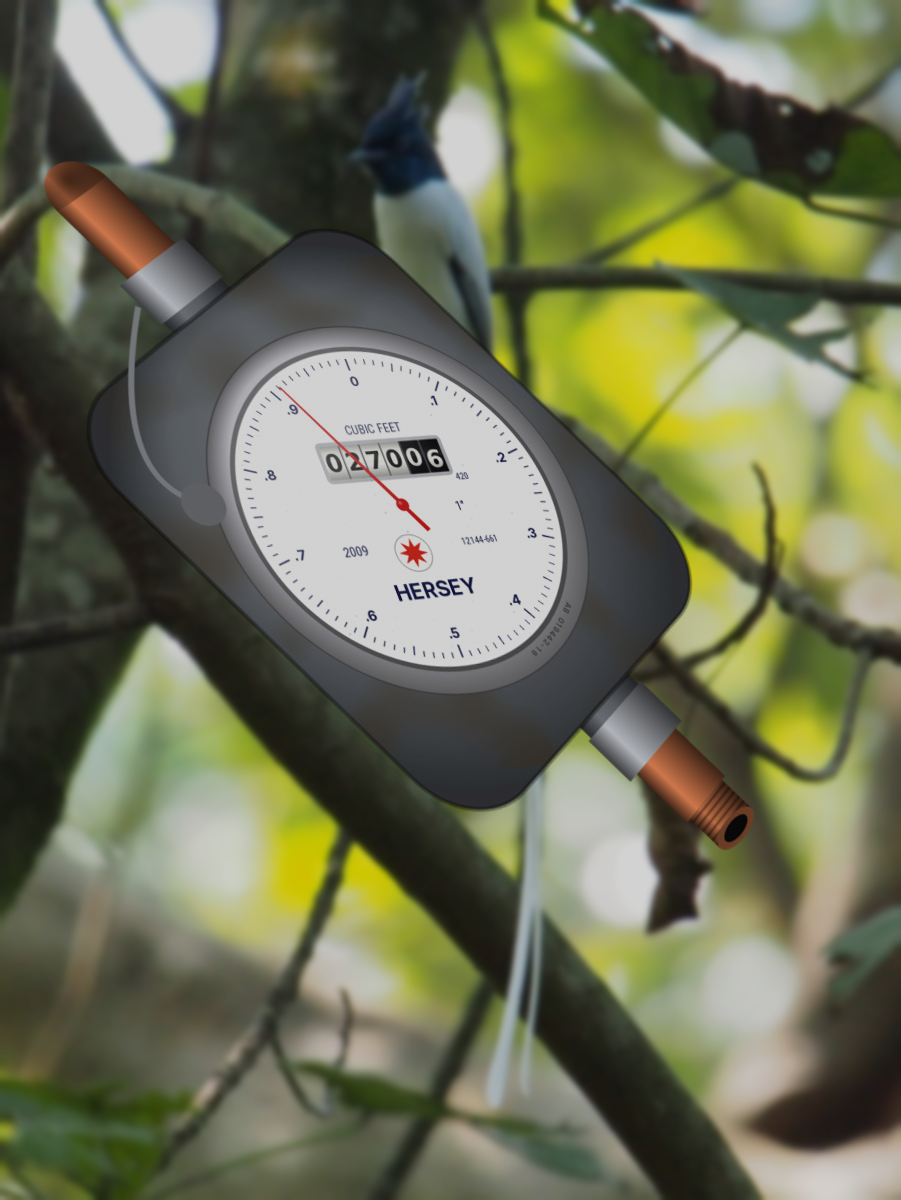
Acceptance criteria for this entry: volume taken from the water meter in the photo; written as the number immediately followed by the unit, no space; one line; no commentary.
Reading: 27005.91ft³
